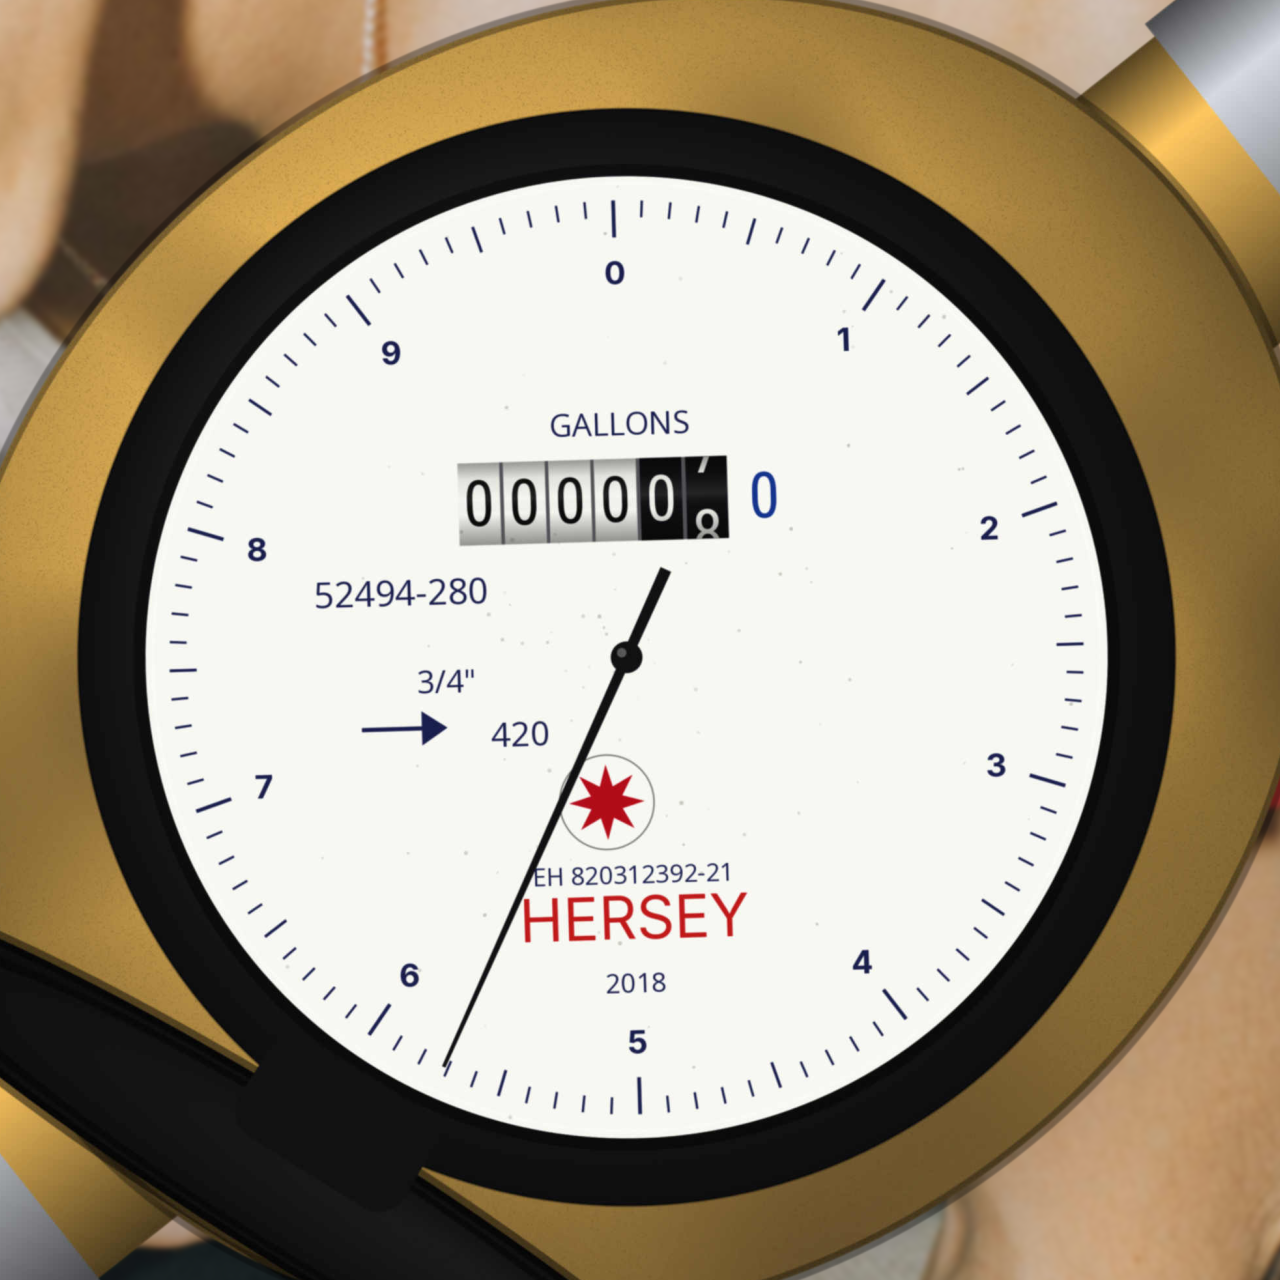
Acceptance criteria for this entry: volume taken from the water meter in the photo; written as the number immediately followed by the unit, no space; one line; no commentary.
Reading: 75.7gal
